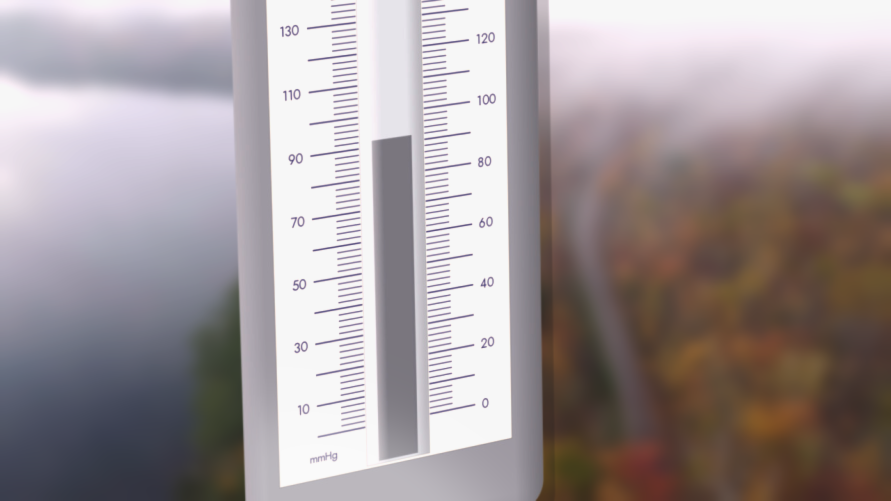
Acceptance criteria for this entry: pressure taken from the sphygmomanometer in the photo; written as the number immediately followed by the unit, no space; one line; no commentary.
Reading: 92mmHg
